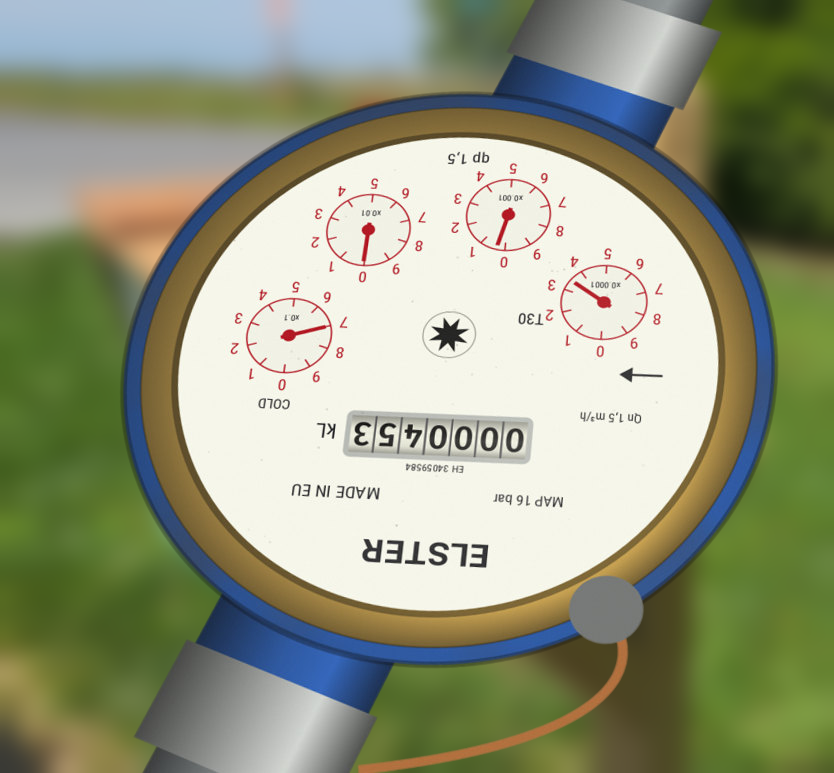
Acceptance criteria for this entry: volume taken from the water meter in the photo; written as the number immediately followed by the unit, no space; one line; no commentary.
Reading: 453.7003kL
